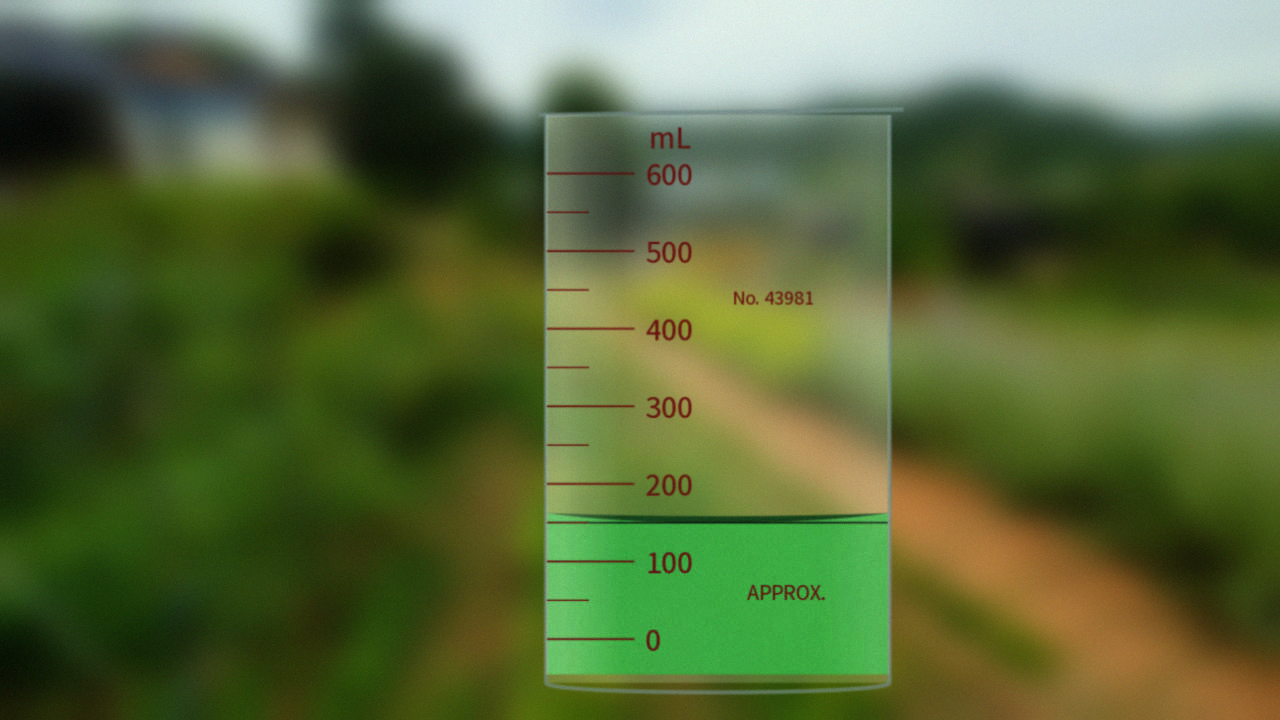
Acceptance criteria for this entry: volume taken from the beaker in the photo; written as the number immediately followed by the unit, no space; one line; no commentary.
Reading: 150mL
